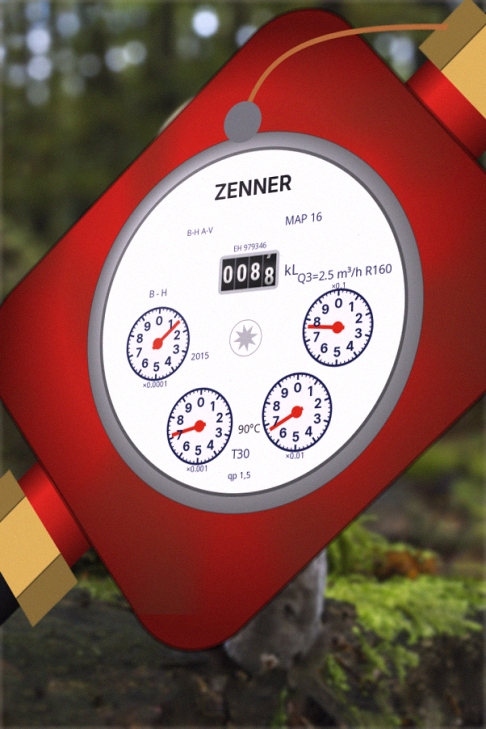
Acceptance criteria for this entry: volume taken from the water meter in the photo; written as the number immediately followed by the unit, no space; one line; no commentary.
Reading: 87.7671kL
